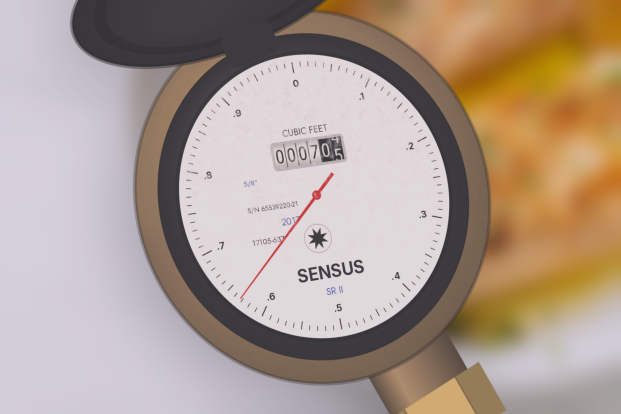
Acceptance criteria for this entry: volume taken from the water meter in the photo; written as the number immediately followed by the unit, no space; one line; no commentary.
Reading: 704.63ft³
